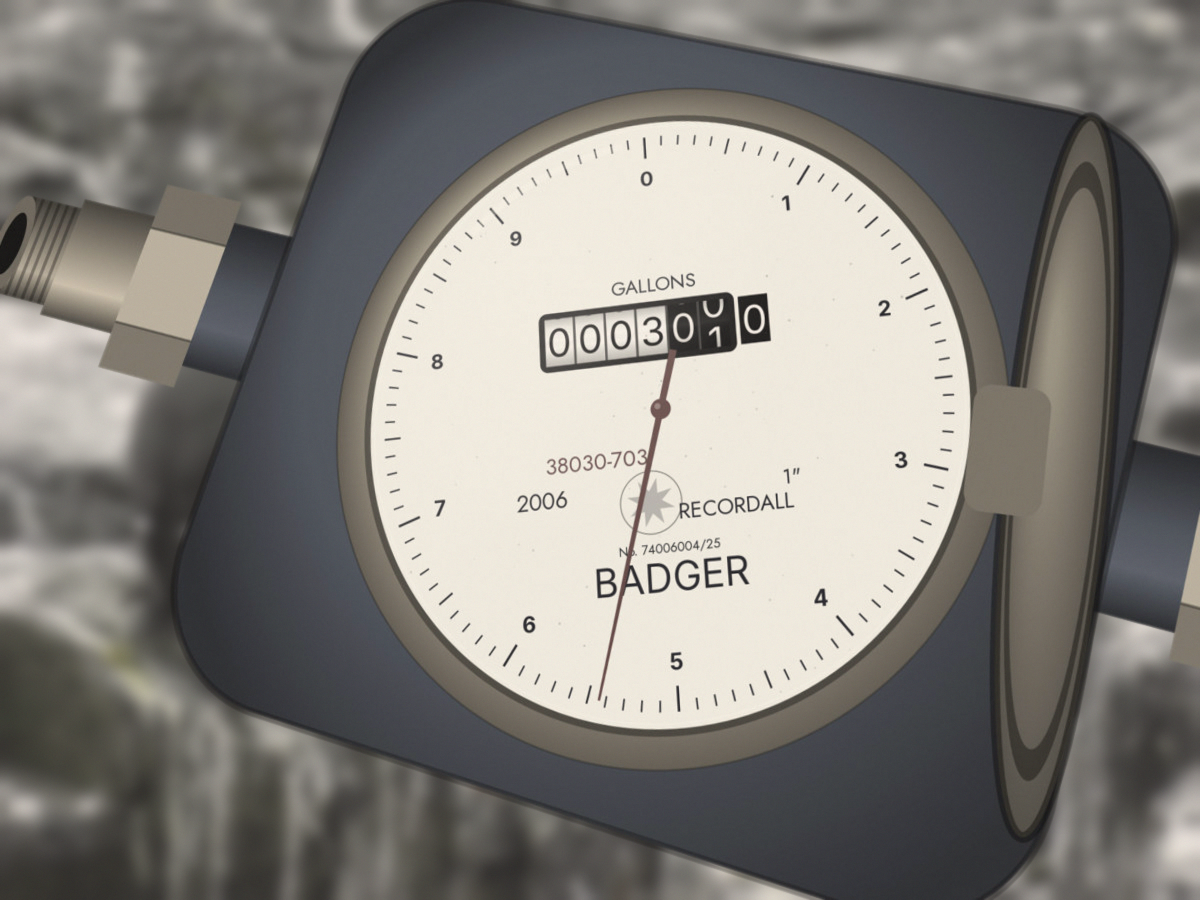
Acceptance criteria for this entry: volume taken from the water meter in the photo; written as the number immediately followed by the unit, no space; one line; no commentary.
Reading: 3005.4gal
